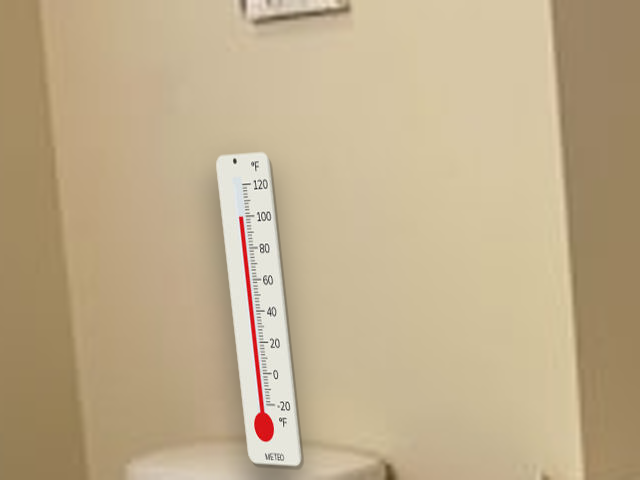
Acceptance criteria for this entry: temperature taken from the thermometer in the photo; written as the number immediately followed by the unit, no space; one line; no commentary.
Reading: 100°F
